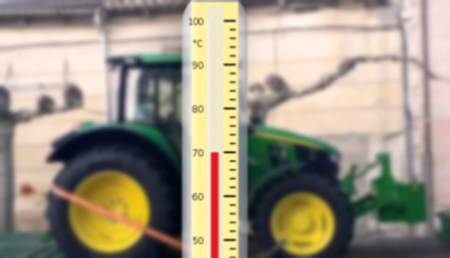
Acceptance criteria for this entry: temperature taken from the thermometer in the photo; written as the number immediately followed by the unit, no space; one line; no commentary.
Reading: 70°C
